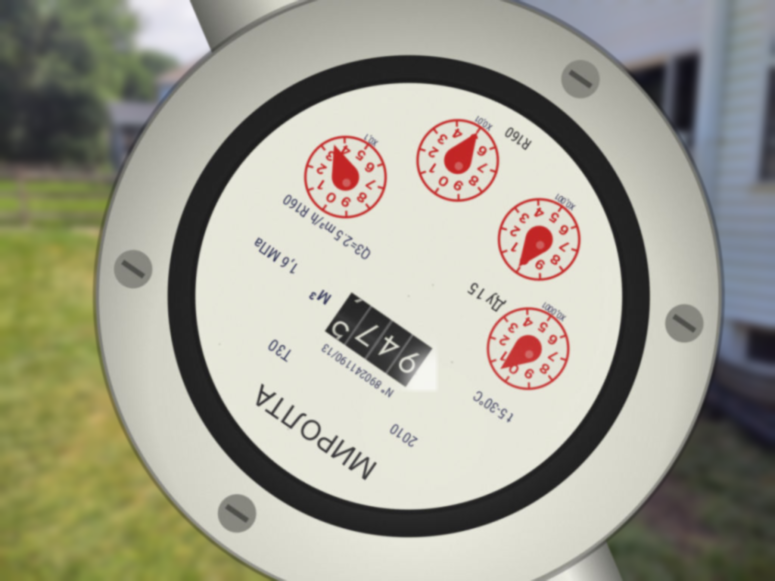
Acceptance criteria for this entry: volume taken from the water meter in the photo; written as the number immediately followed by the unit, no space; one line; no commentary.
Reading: 9475.3500m³
